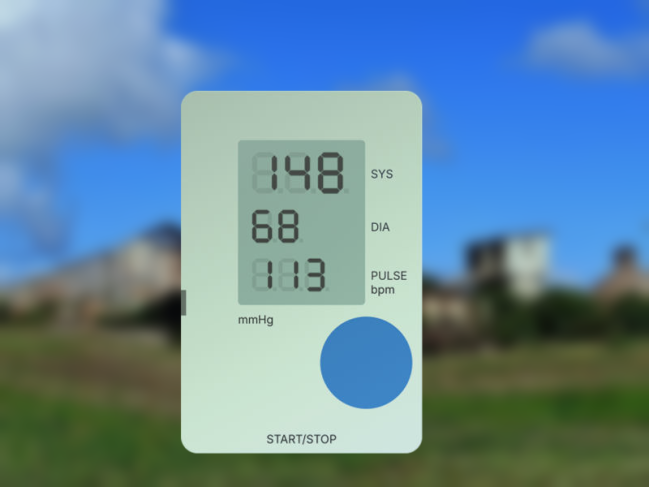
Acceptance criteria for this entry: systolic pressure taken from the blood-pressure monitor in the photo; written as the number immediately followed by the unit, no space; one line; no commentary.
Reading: 148mmHg
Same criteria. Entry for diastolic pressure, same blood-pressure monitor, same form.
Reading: 68mmHg
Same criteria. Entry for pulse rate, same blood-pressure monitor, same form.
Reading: 113bpm
